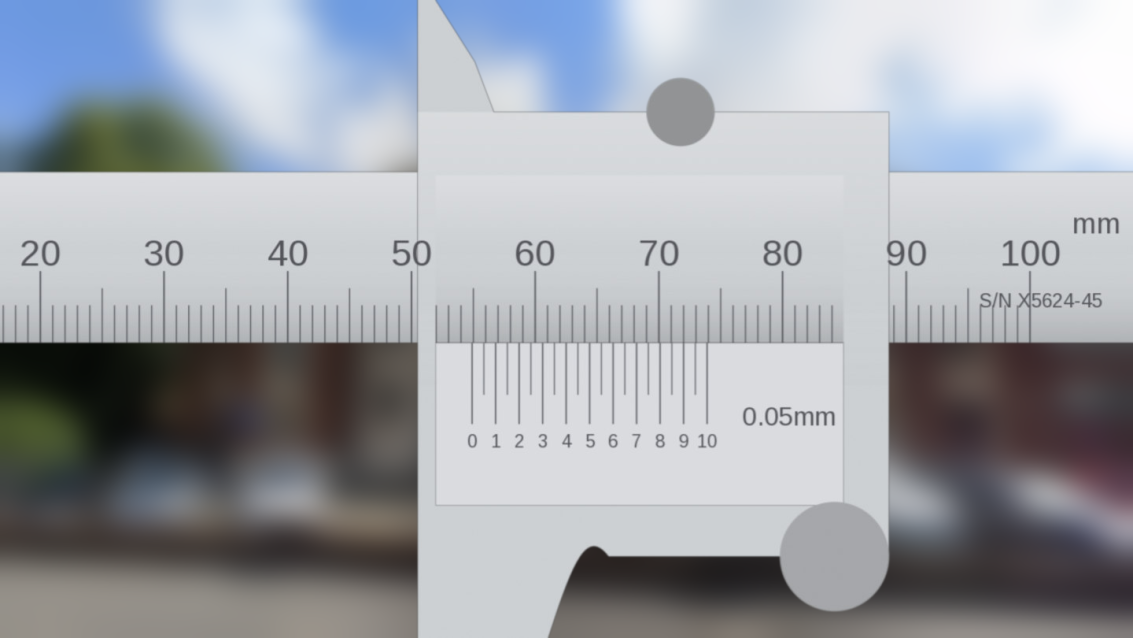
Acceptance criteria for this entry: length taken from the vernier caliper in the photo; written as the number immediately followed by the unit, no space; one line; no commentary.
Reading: 54.9mm
